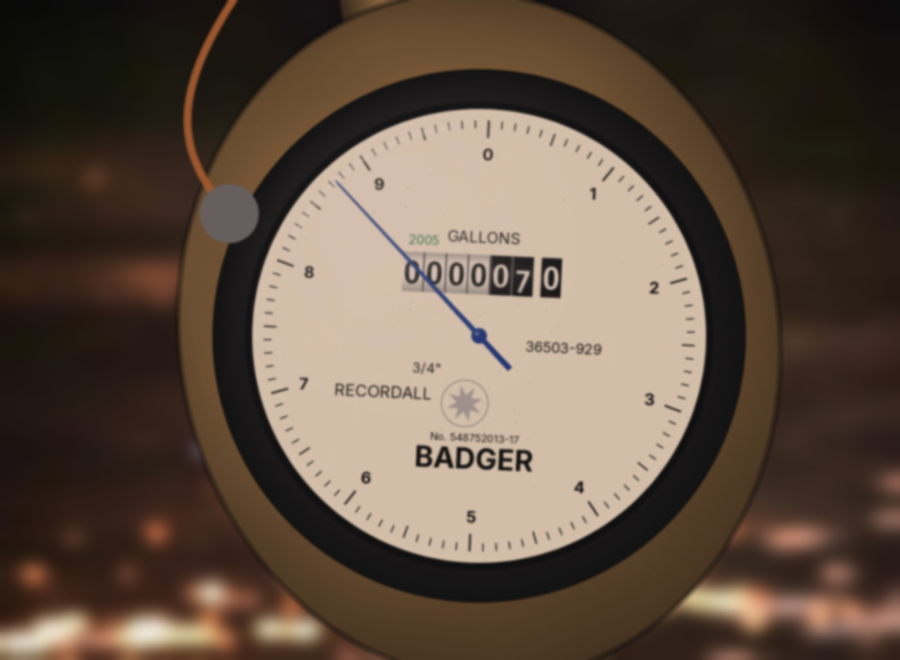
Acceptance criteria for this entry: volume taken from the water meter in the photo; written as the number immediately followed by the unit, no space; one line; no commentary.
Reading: 68.7gal
